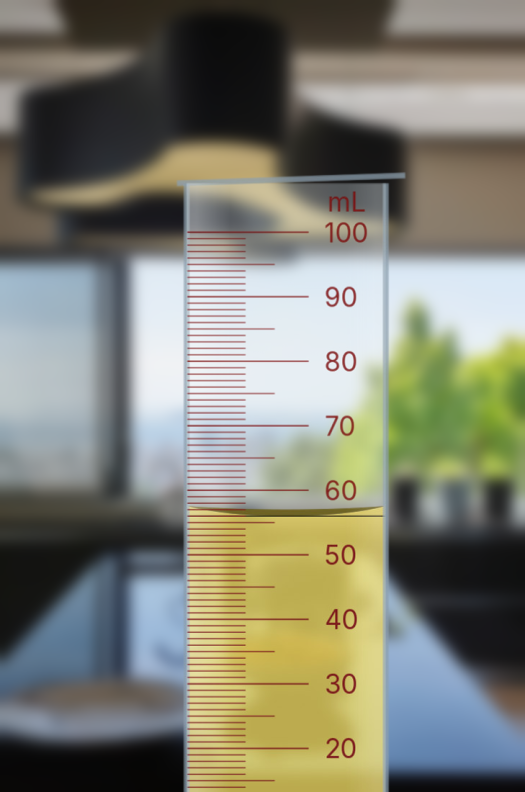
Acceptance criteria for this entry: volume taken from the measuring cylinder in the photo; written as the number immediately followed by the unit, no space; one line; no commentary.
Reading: 56mL
